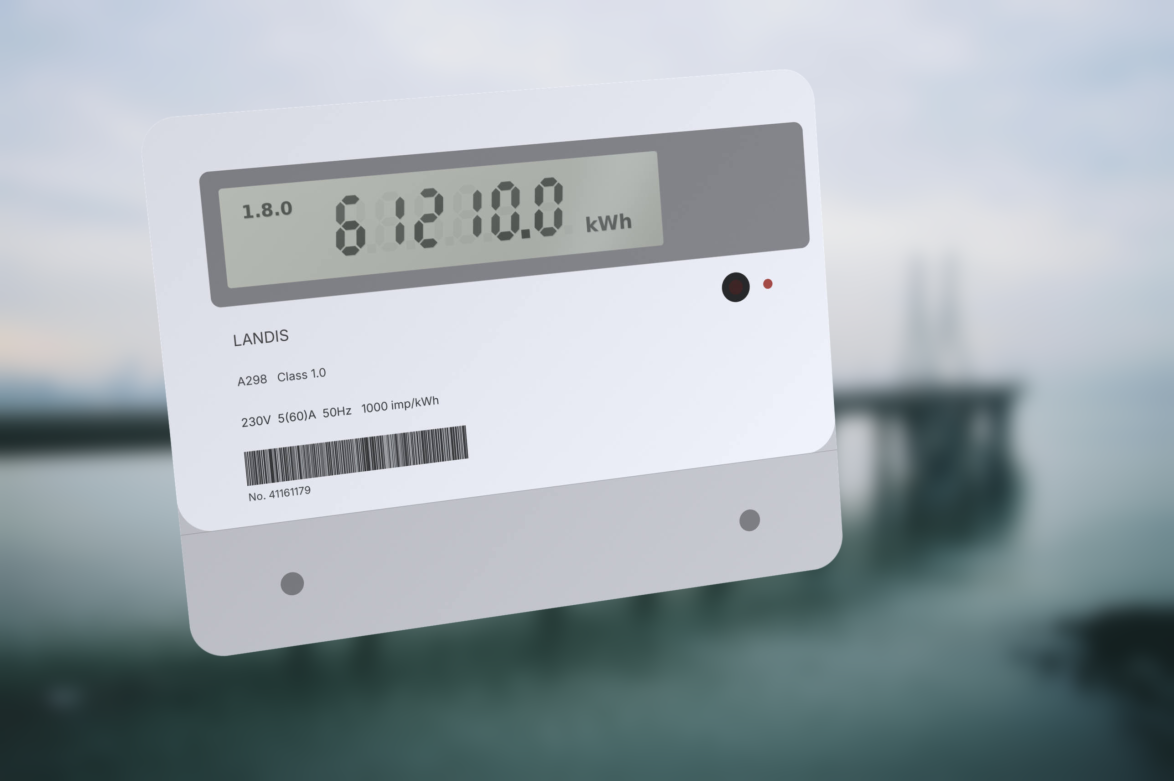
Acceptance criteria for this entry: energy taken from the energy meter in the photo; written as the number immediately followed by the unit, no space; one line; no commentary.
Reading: 61210.0kWh
